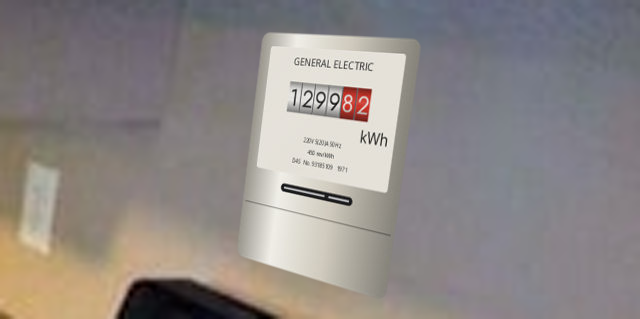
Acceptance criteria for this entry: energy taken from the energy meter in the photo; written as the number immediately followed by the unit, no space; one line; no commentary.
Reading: 1299.82kWh
